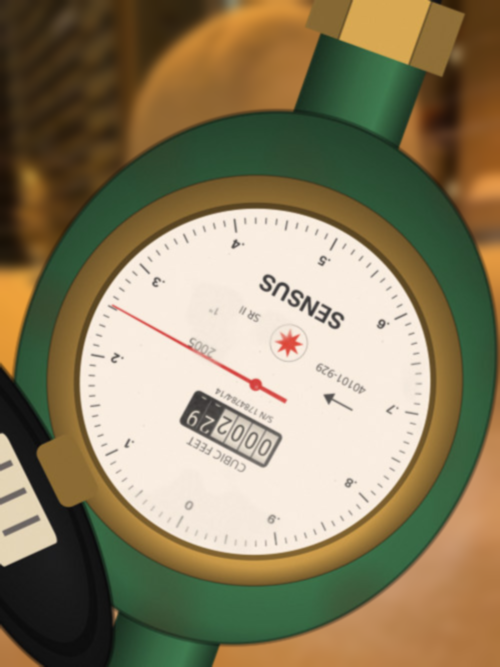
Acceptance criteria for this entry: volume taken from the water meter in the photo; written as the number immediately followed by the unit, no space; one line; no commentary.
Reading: 229.25ft³
